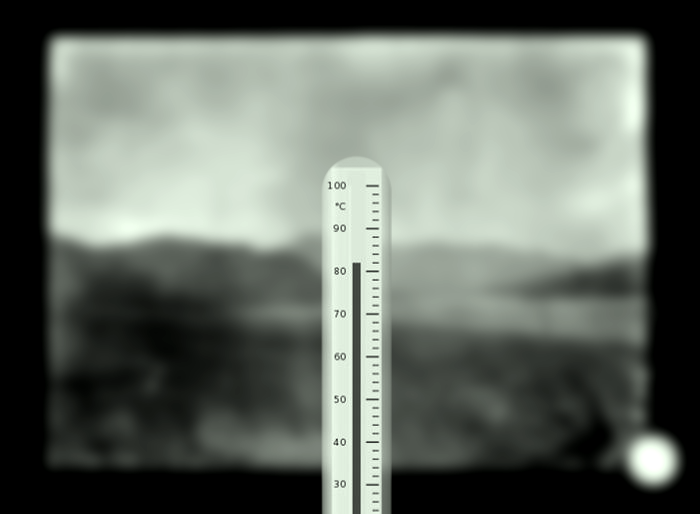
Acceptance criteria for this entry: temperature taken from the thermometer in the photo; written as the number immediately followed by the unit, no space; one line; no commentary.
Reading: 82°C
